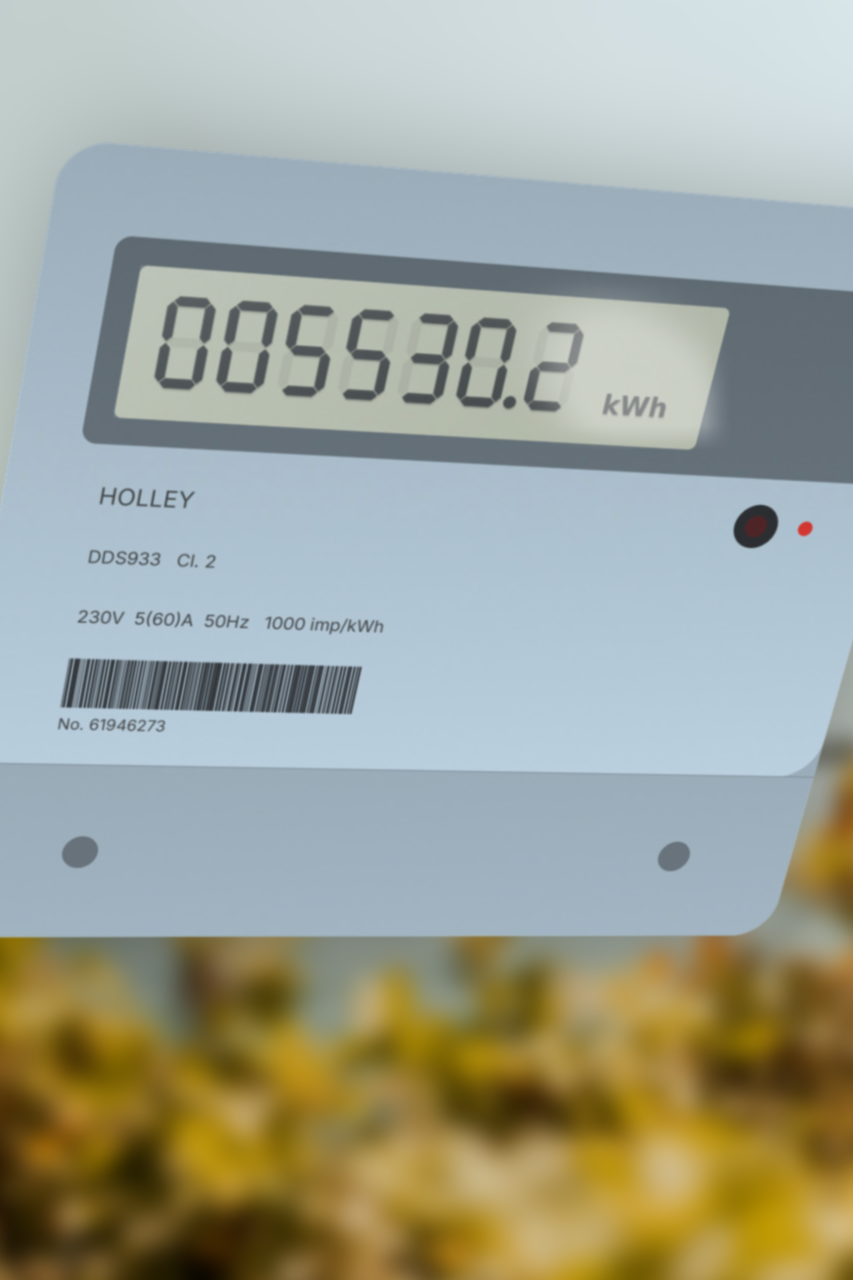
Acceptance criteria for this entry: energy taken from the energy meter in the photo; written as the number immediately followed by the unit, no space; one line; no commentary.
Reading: 5530.2kWh
